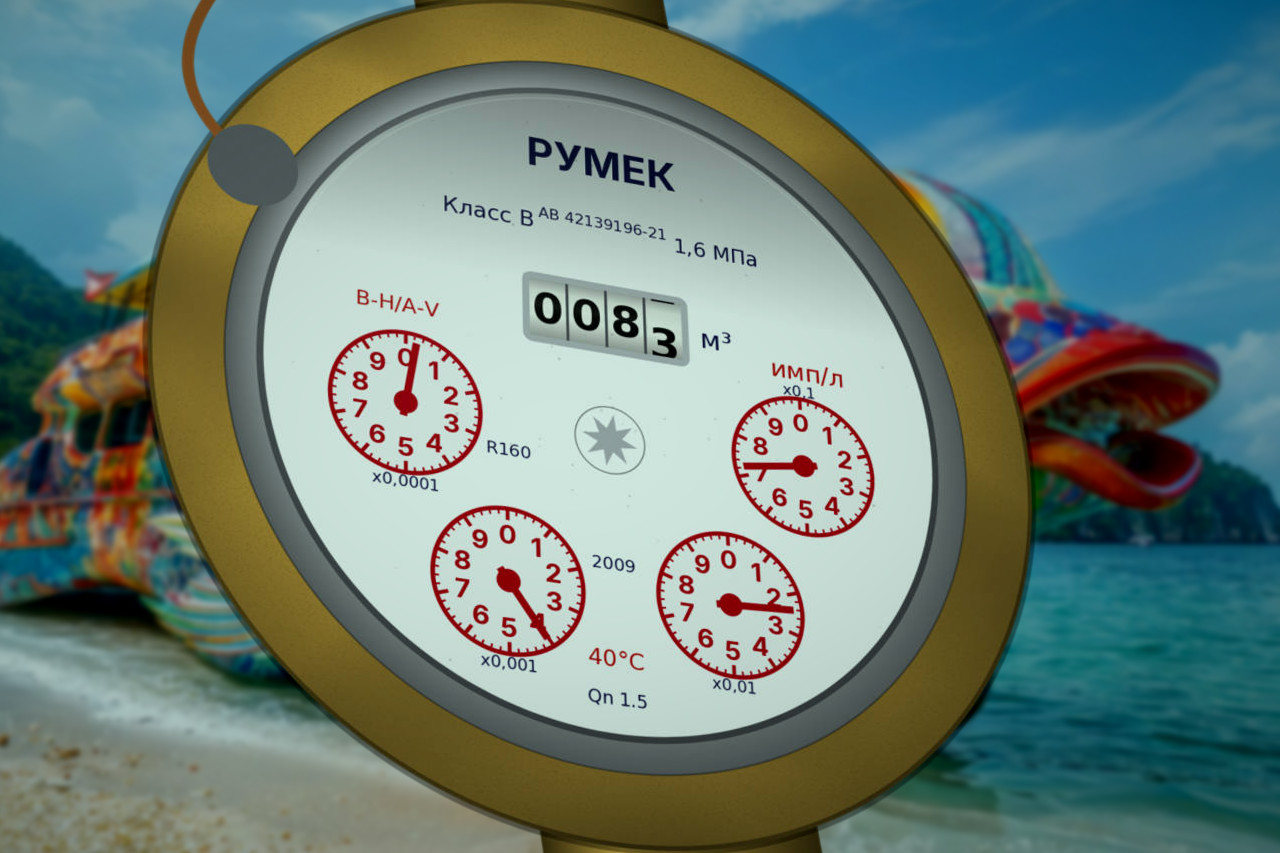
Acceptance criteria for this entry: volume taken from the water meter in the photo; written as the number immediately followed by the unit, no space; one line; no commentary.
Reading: 82.7240m³
